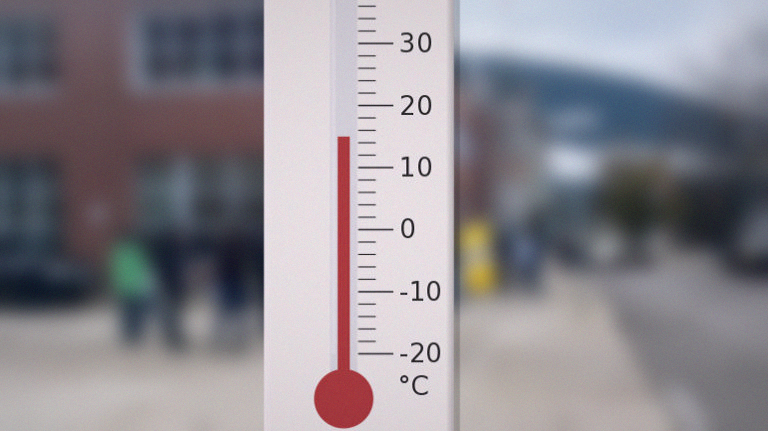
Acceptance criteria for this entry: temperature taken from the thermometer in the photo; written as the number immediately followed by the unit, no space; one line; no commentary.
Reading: 15°C
